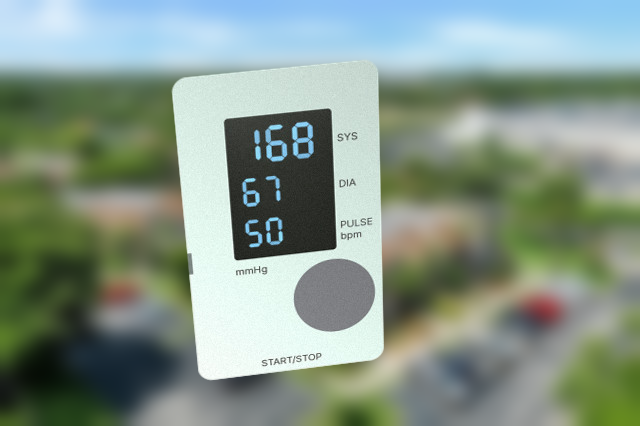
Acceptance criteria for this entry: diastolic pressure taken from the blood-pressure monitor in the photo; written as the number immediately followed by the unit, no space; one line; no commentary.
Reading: 67mmHg
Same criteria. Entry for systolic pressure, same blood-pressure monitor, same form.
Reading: 168mmHg
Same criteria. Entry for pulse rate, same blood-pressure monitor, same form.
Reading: 50bpm
